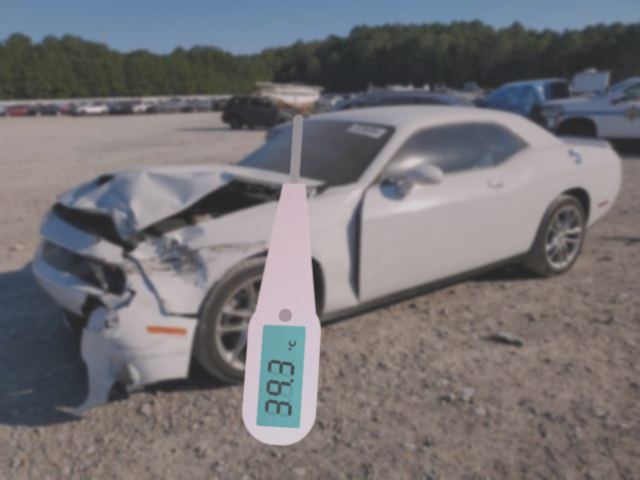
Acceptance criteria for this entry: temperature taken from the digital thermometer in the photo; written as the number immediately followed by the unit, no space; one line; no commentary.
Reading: 39.3°C
